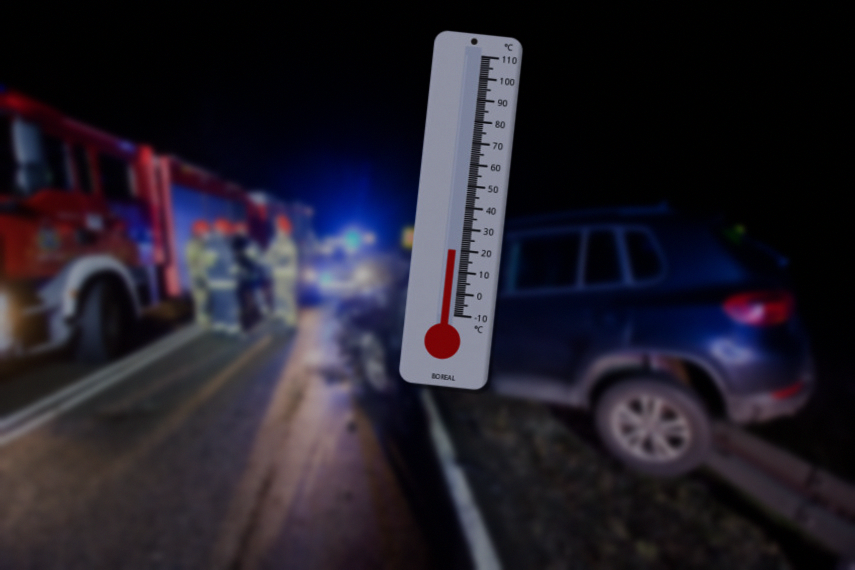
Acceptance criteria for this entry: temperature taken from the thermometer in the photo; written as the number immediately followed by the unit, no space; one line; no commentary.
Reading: 20°C
